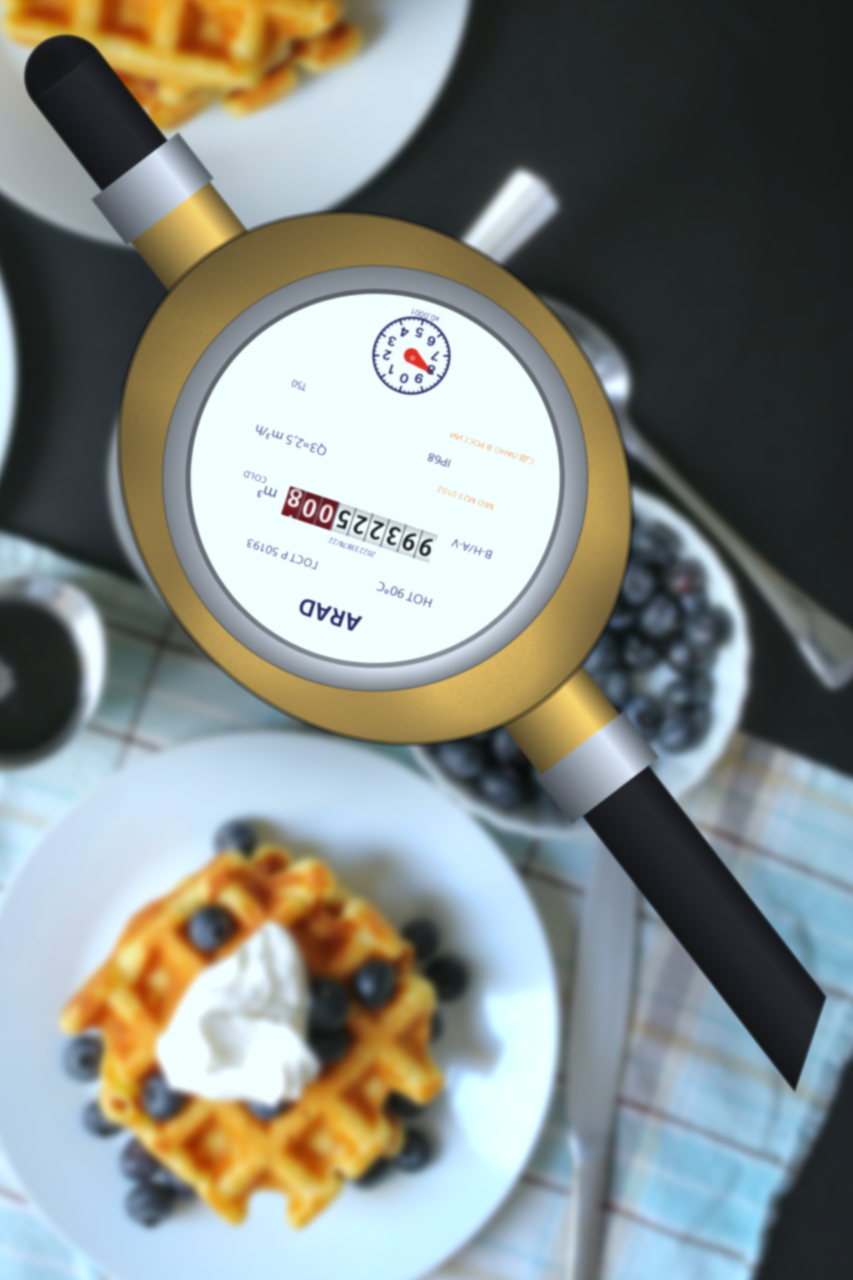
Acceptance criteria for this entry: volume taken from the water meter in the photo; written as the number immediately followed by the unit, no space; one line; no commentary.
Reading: 993225.0078m³
